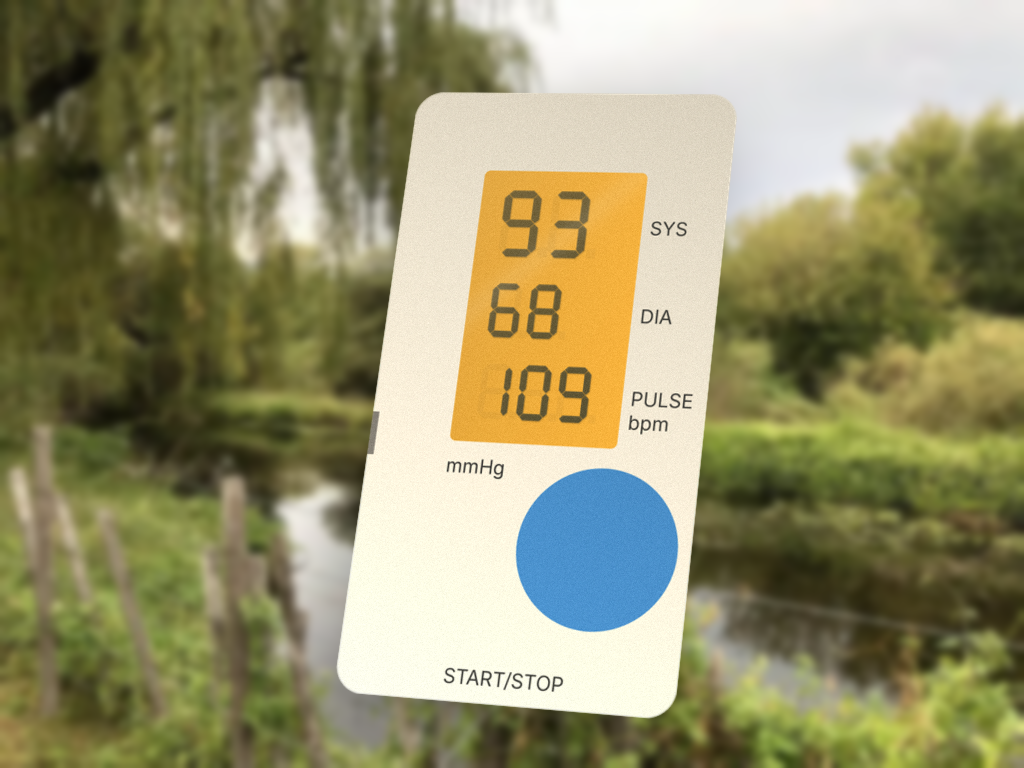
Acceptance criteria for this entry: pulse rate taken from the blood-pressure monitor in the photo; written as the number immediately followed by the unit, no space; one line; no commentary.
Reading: 109bpm
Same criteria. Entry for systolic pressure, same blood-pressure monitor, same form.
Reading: 93mmHg
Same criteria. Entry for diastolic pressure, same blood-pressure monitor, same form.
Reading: 68mmHg
